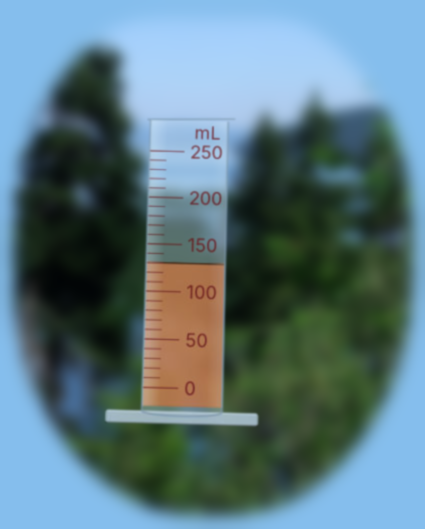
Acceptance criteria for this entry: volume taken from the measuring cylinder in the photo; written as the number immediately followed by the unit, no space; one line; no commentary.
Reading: 130mL
